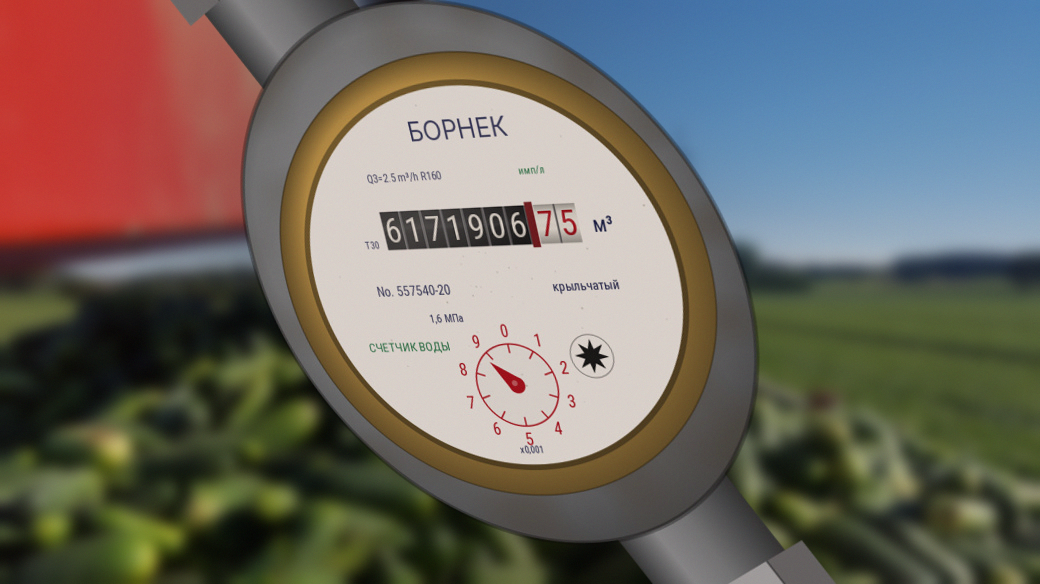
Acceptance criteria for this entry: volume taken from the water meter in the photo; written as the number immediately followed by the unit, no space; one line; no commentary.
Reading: 6171906.758m³
